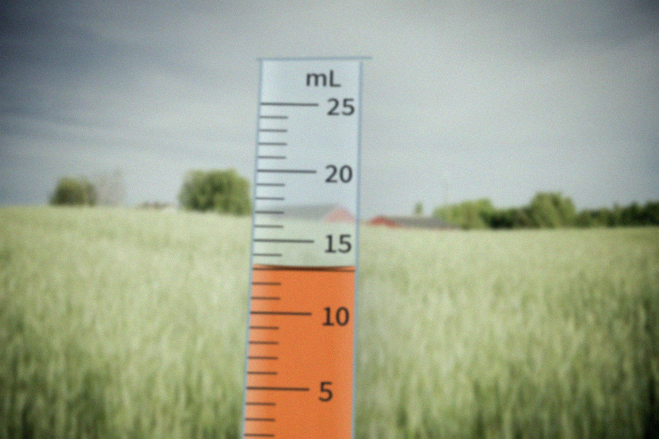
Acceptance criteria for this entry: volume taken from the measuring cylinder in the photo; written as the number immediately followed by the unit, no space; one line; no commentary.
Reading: 13mL
